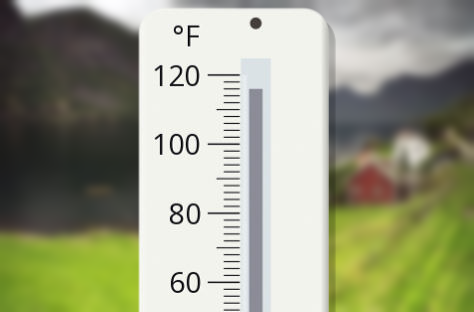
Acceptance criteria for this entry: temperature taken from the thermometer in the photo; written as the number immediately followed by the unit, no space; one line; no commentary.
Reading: 116°F
